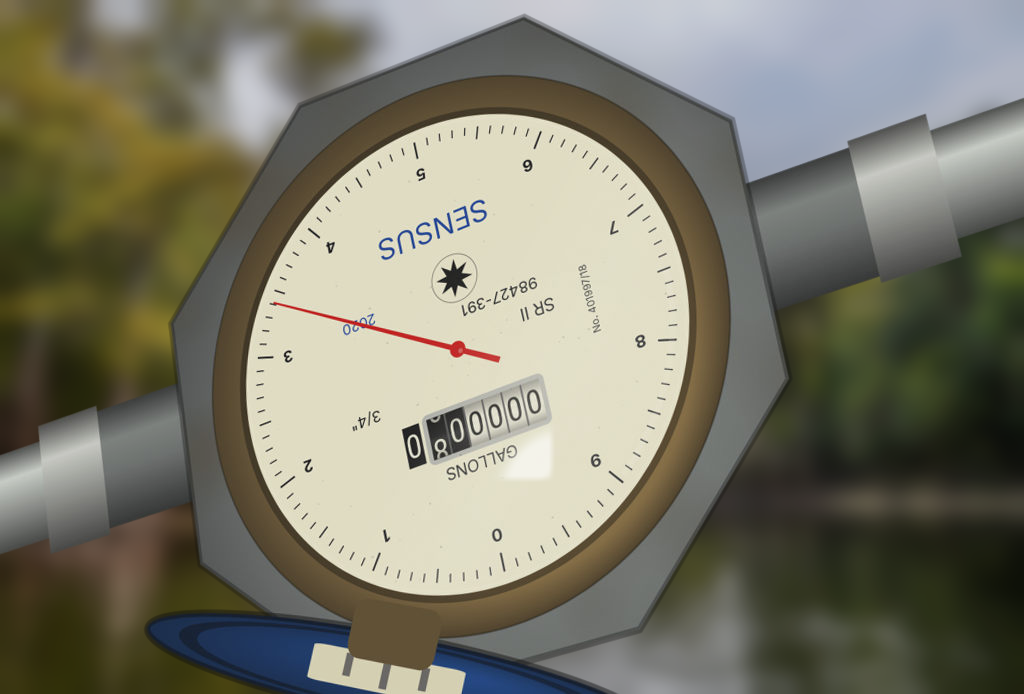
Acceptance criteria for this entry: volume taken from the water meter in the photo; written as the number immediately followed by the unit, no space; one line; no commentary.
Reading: 83.4gal
